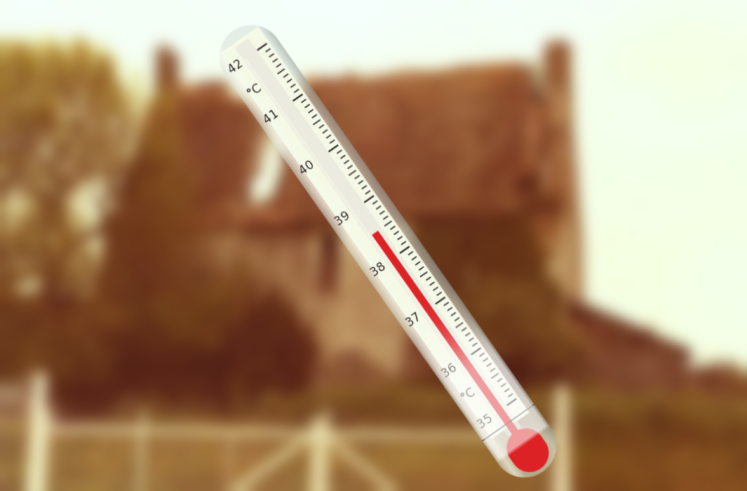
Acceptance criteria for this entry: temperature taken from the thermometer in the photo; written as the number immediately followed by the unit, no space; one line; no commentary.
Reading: 38.5°C
